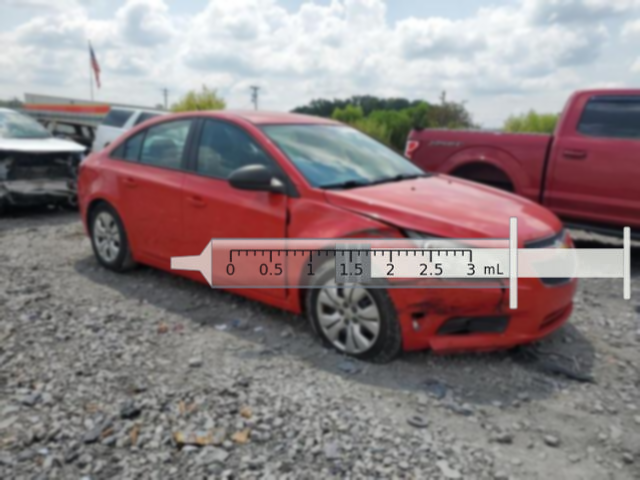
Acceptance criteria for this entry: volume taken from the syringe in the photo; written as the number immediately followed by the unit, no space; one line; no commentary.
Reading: 1.3mL
